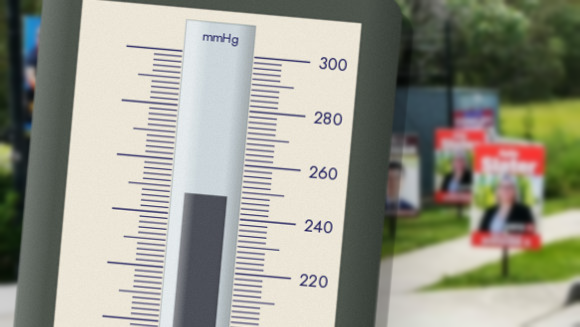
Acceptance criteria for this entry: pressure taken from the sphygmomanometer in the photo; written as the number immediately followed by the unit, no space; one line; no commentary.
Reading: 248mmHg
